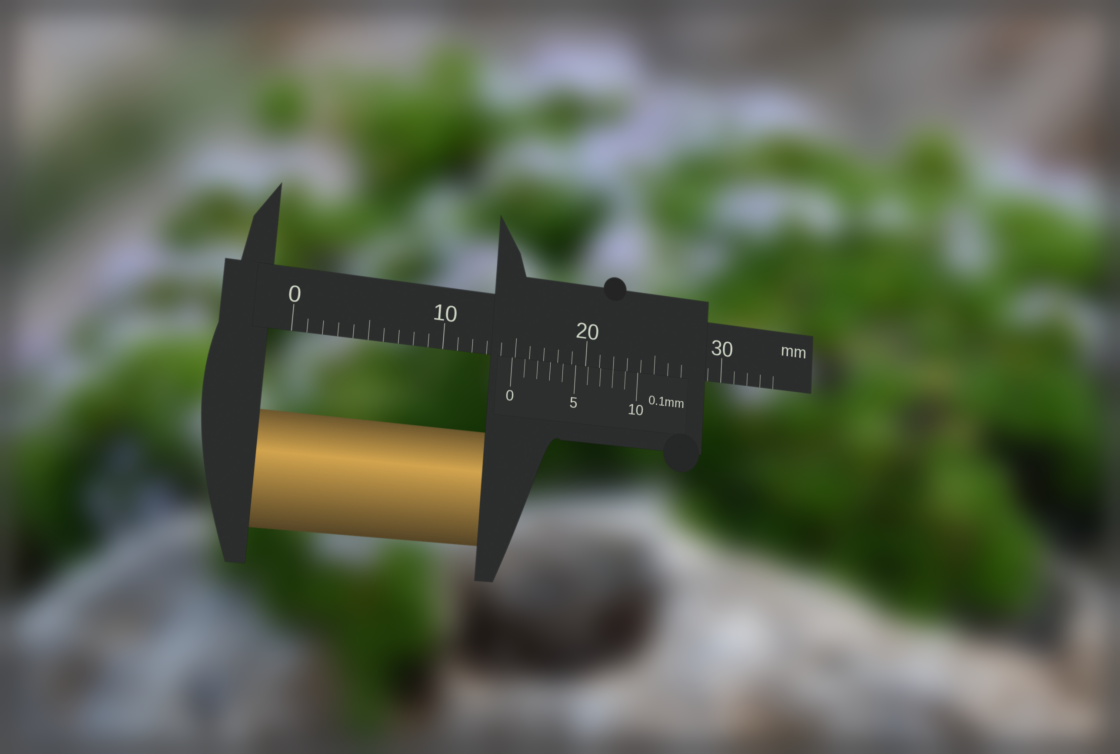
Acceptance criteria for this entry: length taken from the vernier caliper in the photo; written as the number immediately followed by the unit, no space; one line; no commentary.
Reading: 14.8mm
